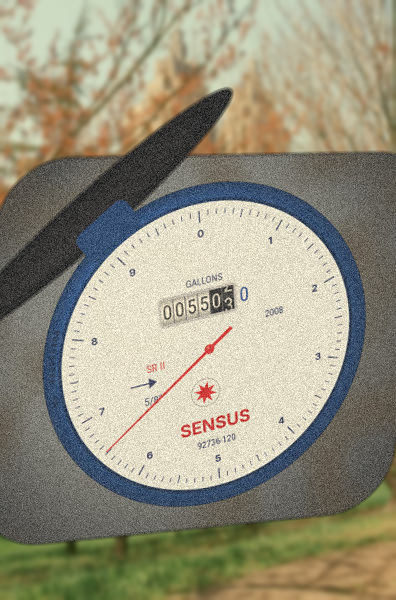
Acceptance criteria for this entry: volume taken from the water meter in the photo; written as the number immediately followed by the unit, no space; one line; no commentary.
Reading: 55026.5gal
